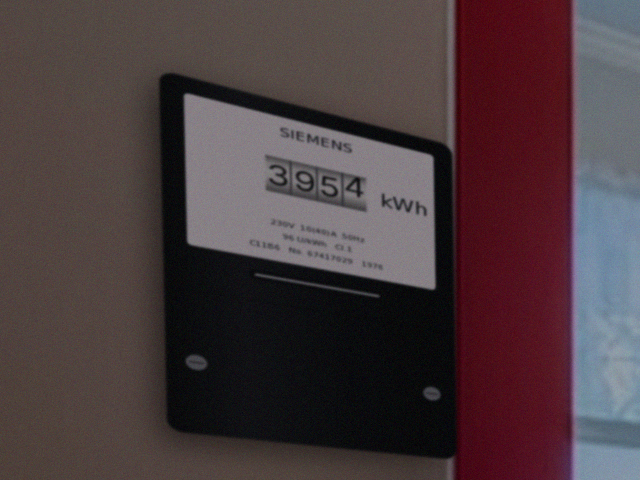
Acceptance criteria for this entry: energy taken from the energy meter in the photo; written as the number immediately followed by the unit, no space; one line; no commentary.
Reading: 3954kWh
